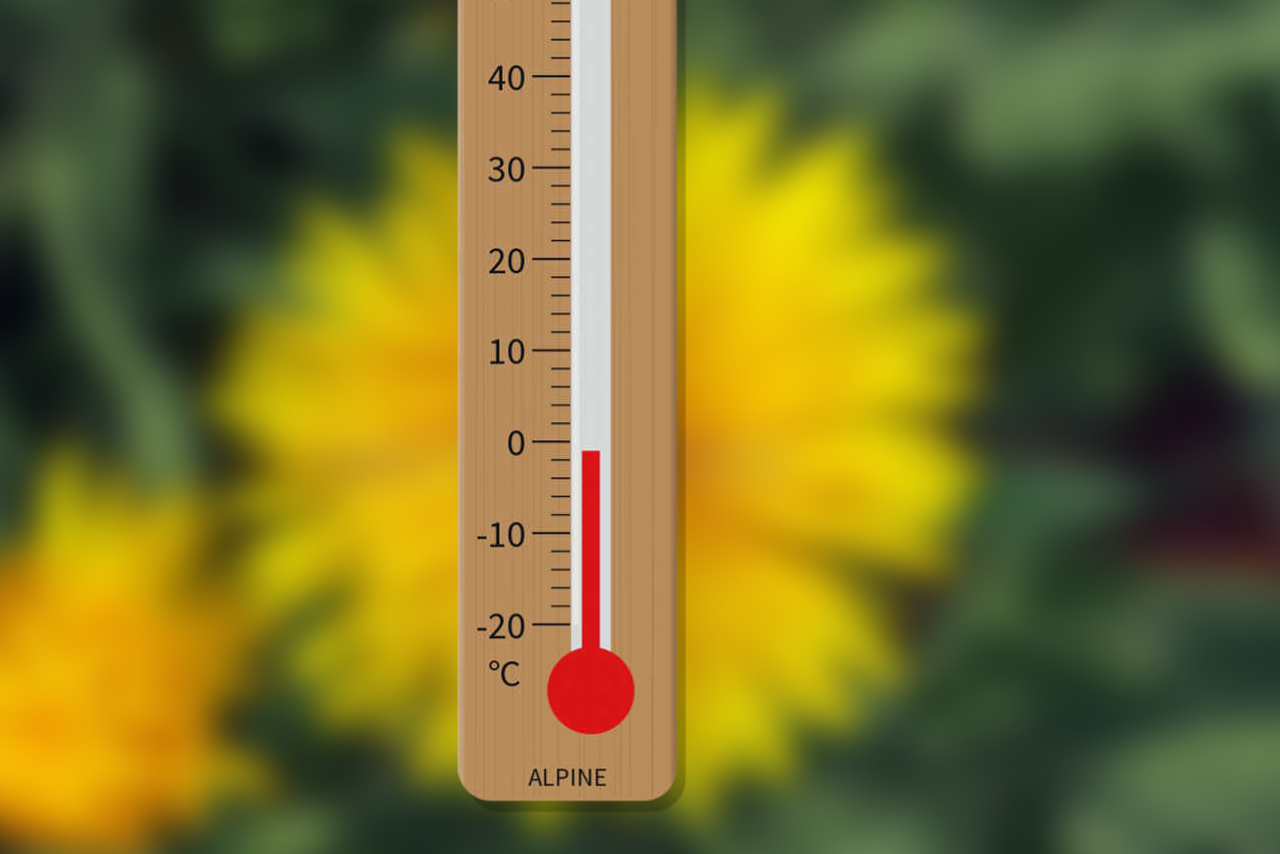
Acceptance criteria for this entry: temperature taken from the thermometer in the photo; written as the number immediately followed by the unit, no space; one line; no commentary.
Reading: -1°C
